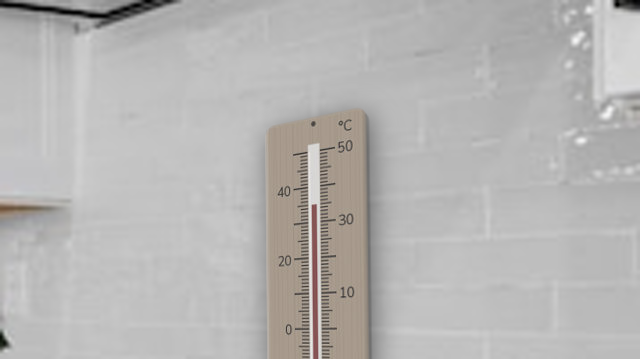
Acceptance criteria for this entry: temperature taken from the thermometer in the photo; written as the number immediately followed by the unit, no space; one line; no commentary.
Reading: 35°C
